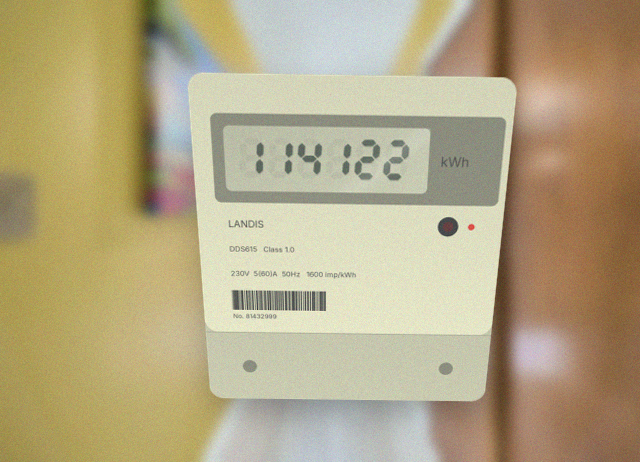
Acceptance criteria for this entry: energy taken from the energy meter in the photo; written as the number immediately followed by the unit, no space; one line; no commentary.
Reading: 114122kWh
